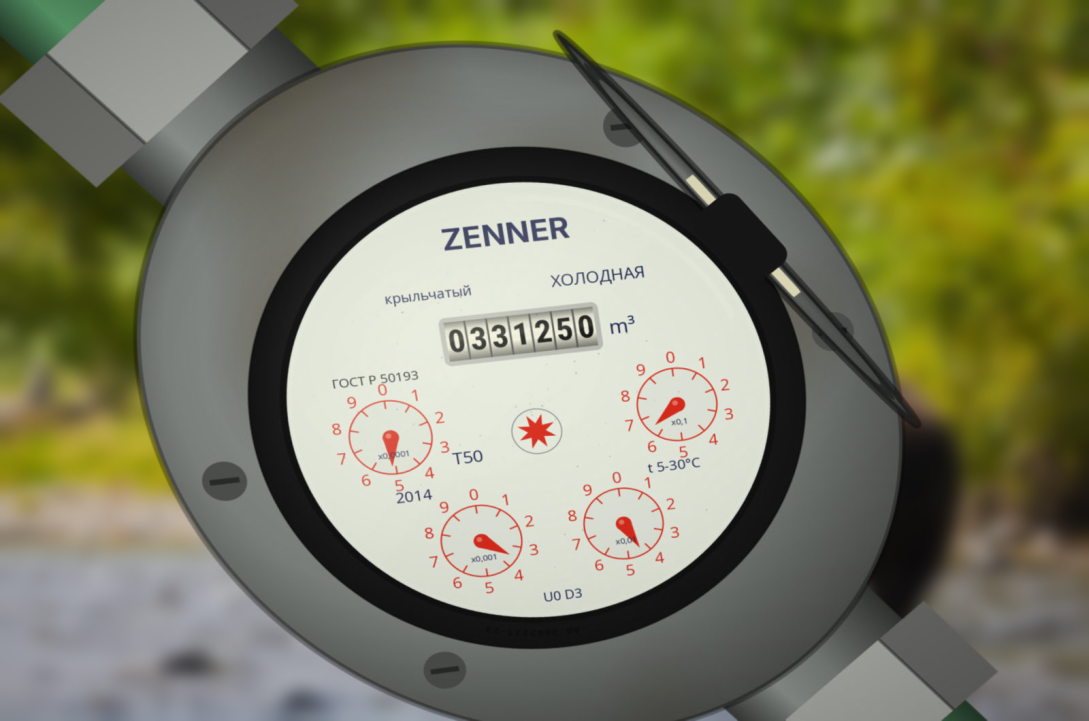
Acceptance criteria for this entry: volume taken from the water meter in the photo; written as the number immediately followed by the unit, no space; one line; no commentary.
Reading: 331250.6435m³
